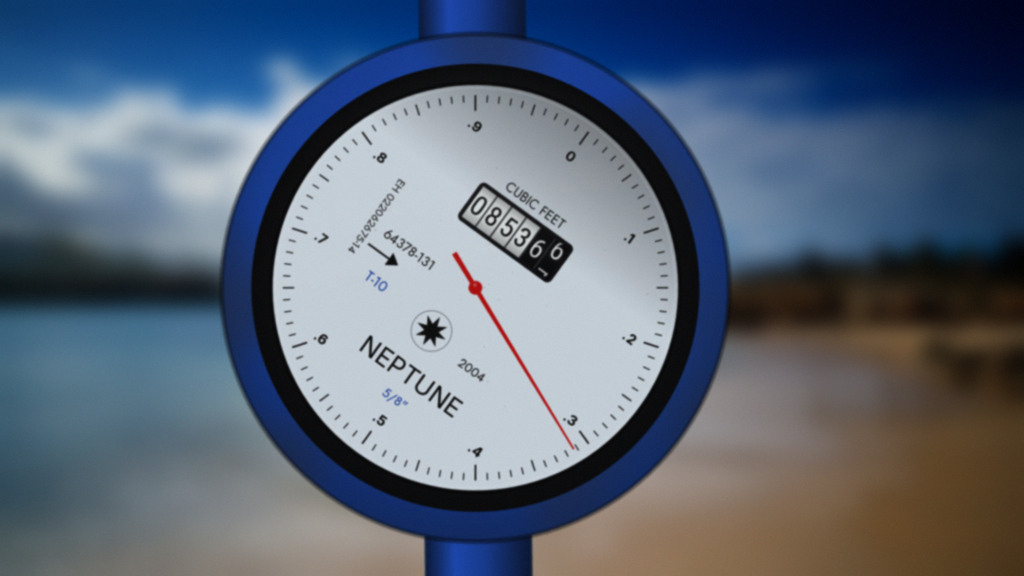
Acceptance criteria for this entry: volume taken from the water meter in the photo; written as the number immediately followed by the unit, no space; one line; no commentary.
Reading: 85366.31ft³
